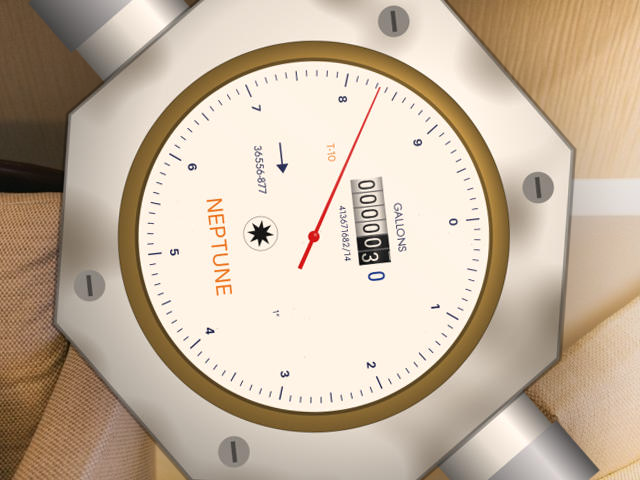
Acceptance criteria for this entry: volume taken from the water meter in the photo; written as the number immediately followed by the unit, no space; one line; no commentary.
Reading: 28.3gal
